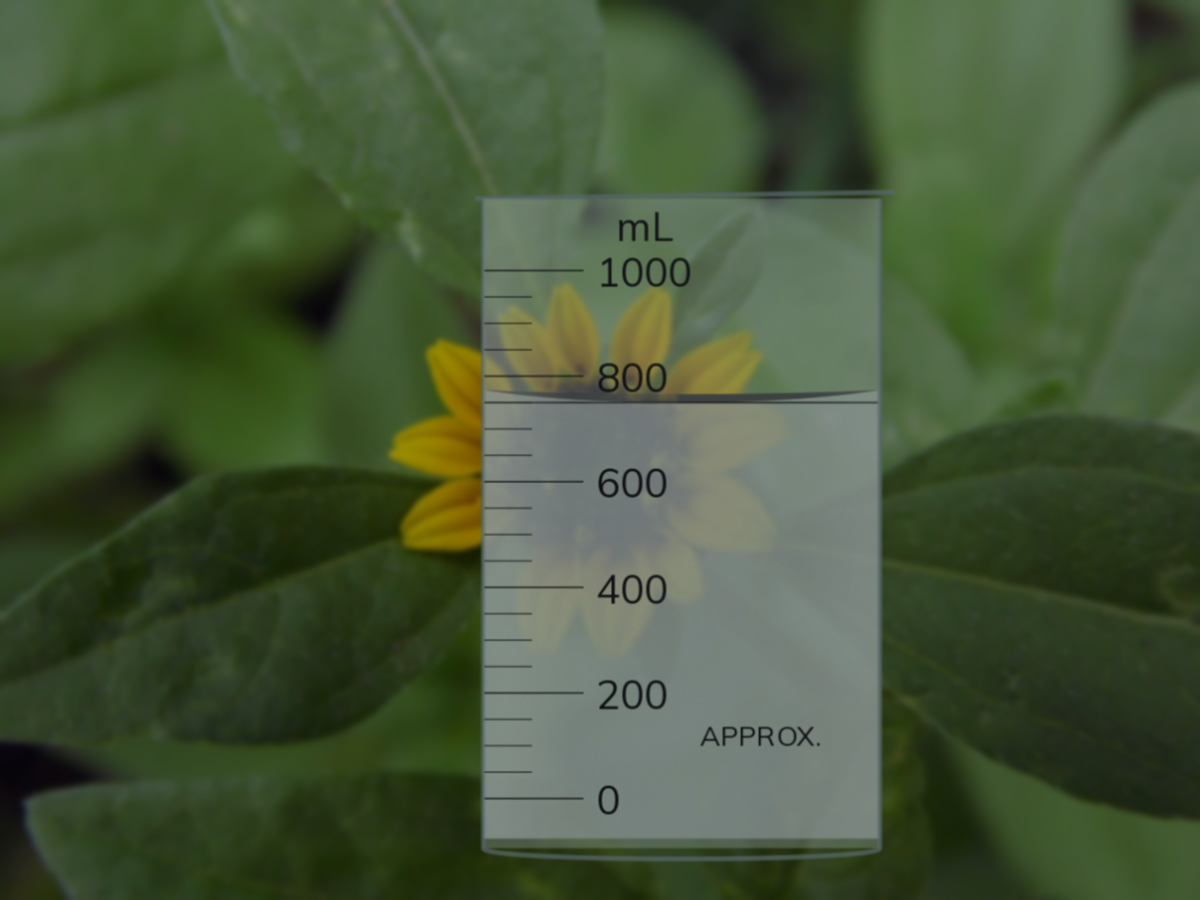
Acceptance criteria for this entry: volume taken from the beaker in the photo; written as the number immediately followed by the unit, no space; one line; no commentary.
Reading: 750mL
